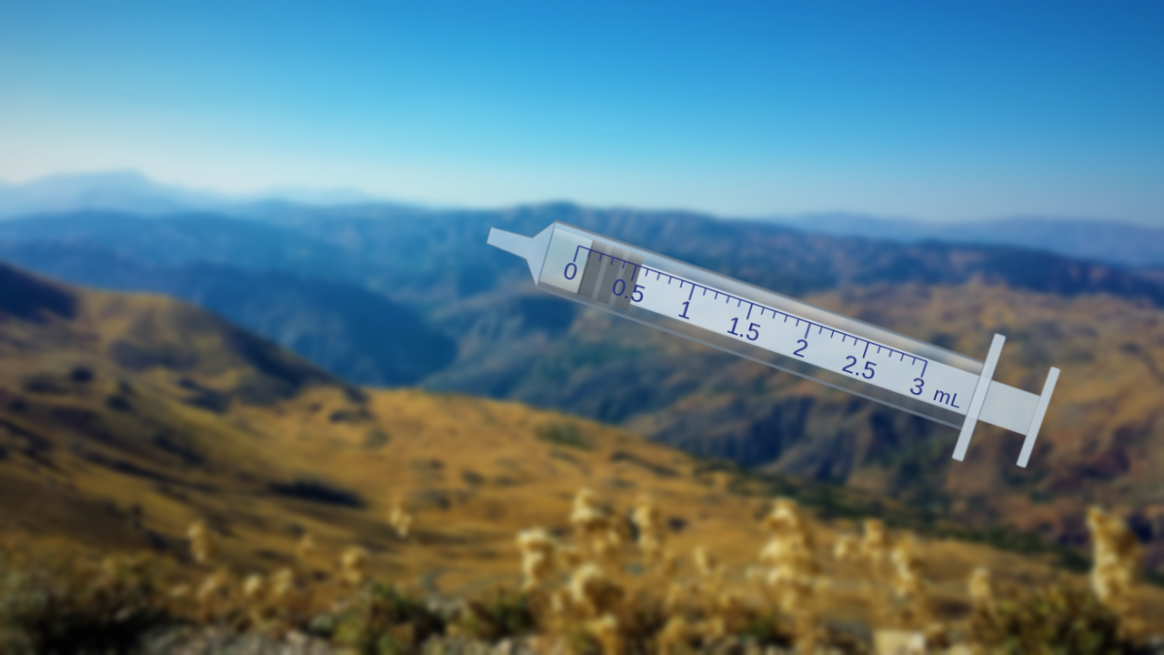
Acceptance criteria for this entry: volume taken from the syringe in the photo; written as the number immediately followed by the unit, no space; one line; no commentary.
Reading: 0.1mL
